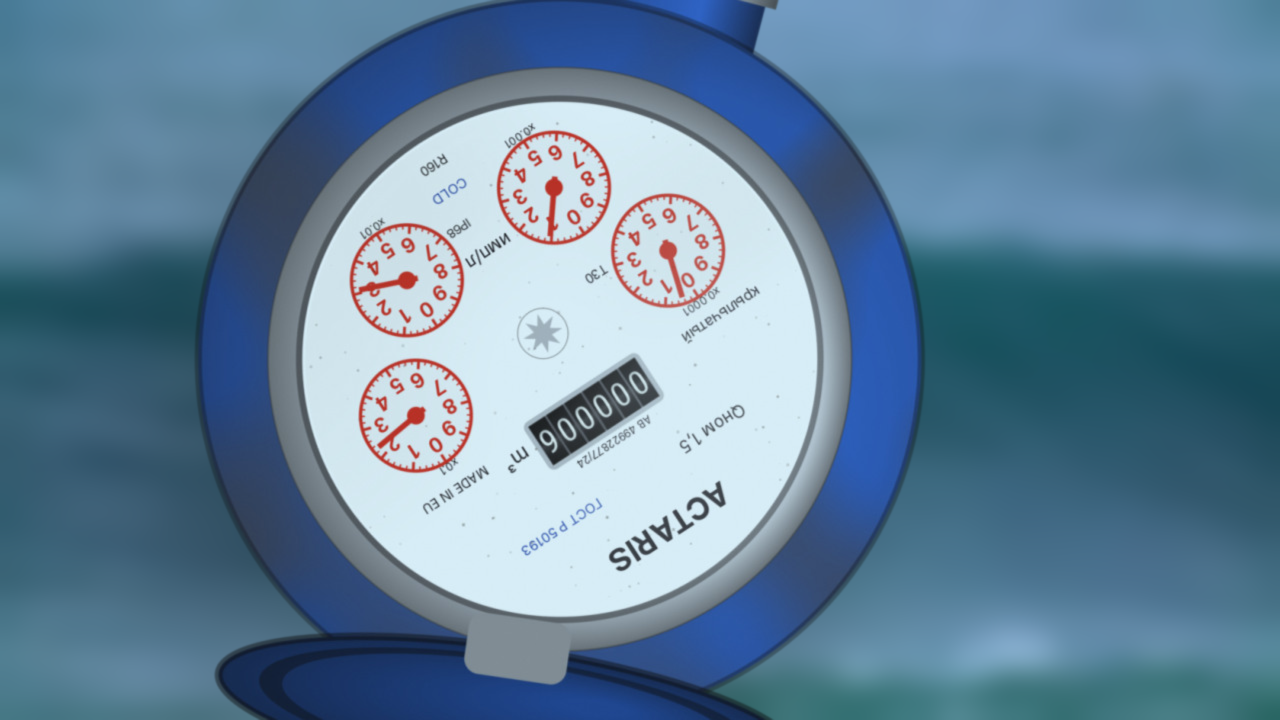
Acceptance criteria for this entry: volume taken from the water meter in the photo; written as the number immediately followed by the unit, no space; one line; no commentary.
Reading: 6.2310m³
